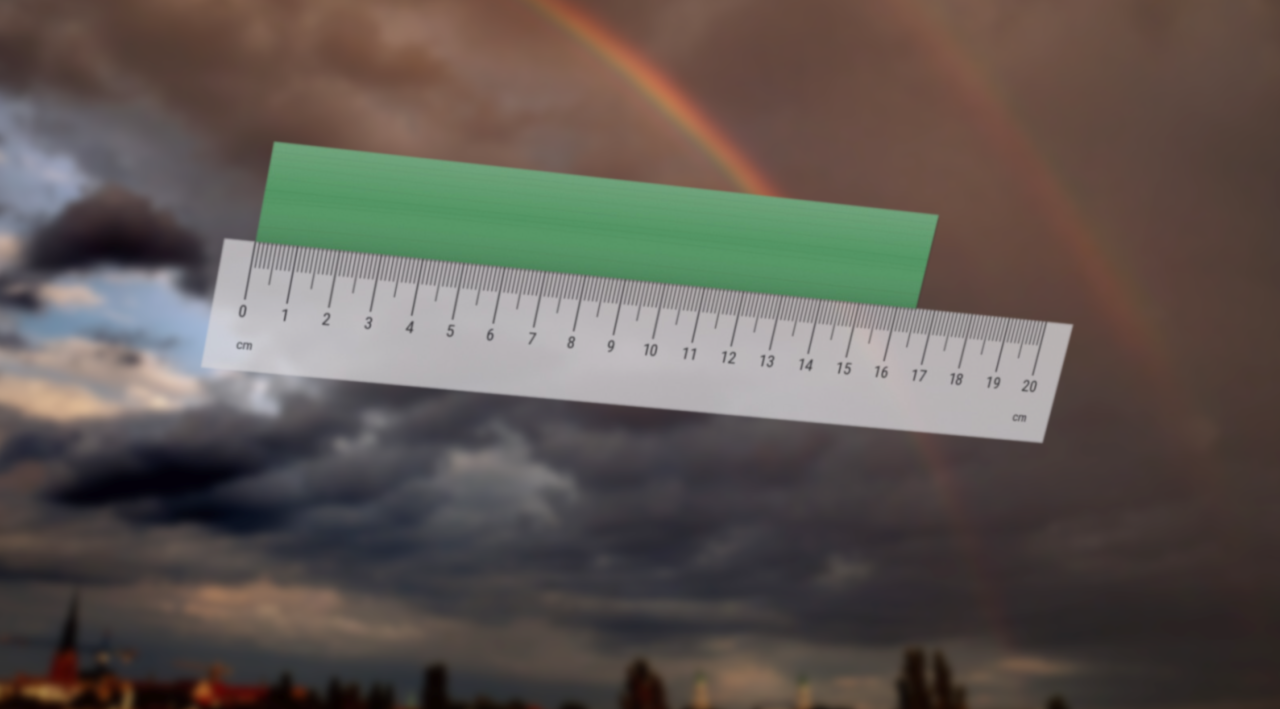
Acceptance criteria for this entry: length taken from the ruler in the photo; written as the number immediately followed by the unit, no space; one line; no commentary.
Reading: 16.5cm
